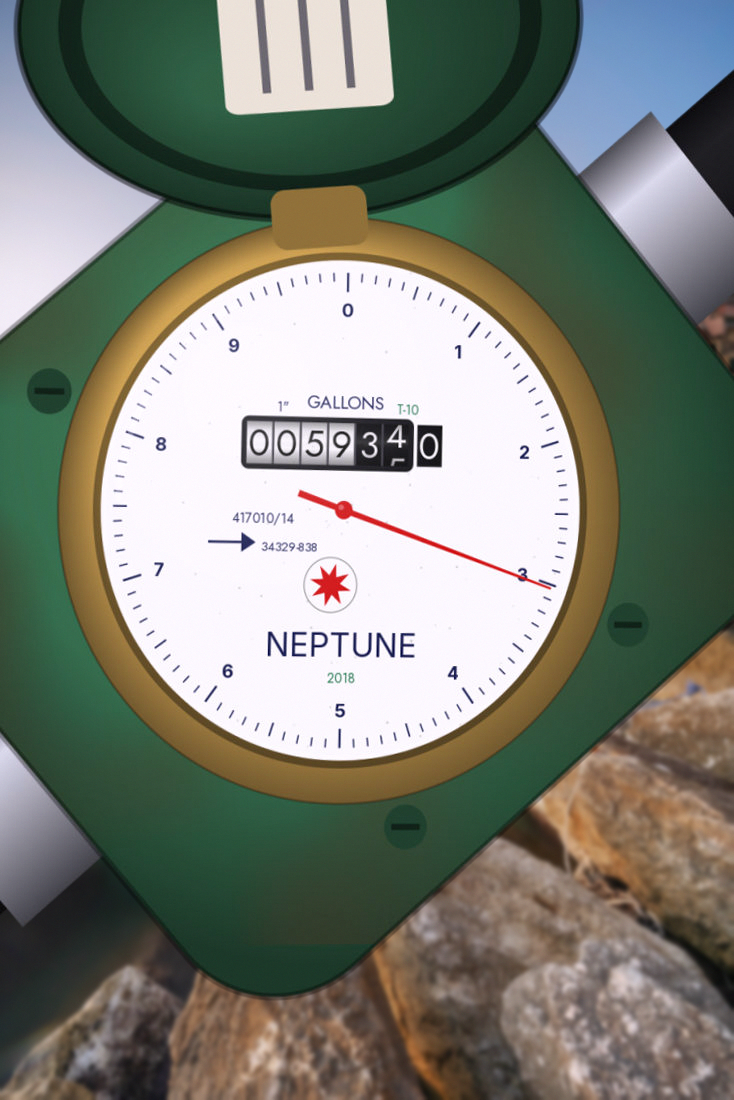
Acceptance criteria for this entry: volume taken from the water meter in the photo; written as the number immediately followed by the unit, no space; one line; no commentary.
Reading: 59343.0gal
